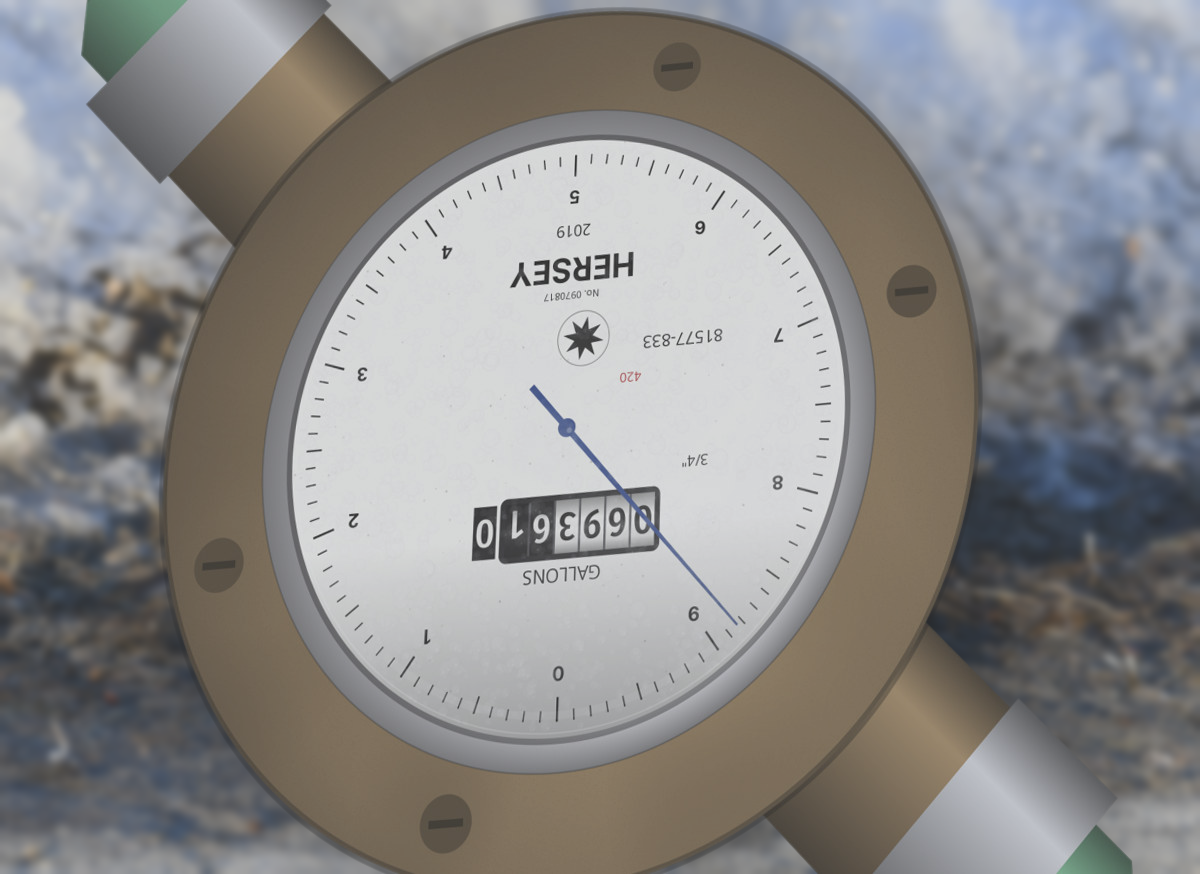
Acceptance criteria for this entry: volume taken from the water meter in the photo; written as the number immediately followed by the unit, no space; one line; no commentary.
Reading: 693608.8gal
